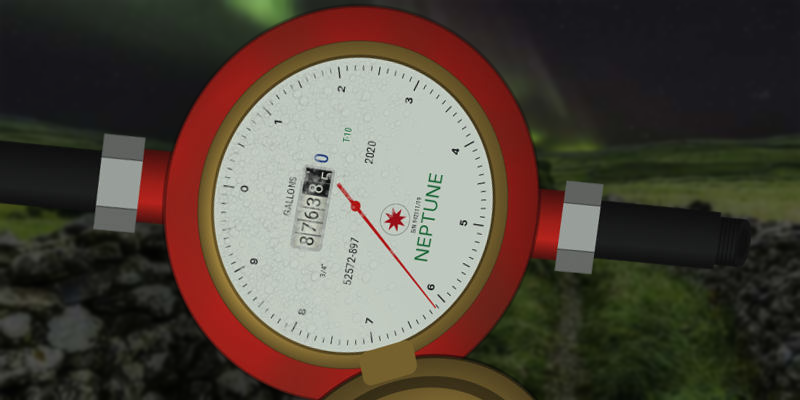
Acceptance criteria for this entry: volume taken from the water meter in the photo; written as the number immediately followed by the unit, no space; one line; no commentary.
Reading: 8763846.1gal
